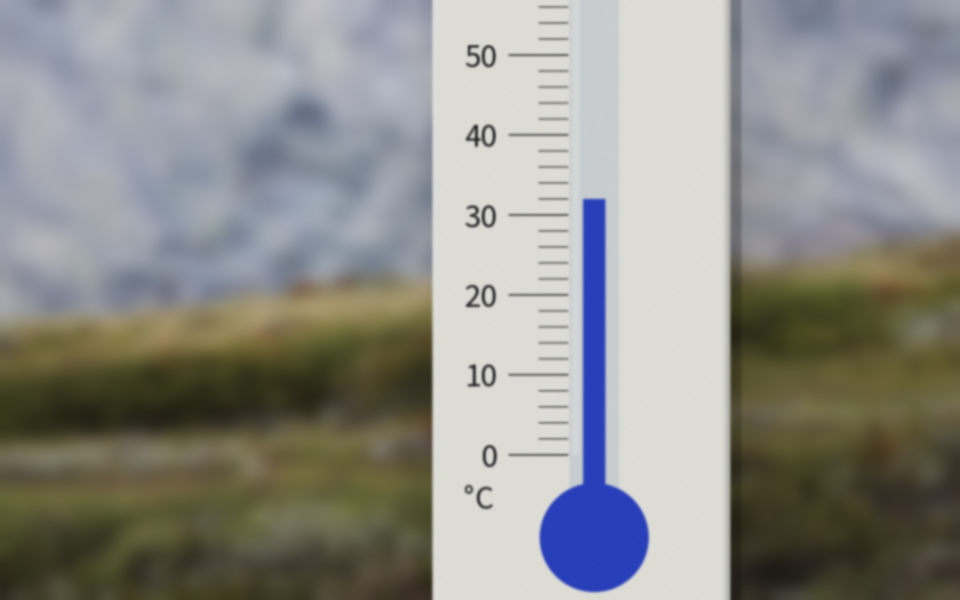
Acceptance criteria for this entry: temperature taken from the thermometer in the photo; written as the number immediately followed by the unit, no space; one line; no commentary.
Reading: 32°C
